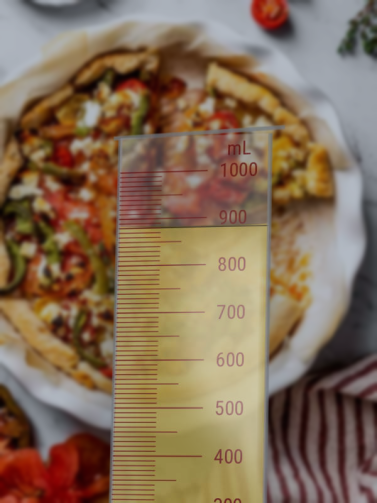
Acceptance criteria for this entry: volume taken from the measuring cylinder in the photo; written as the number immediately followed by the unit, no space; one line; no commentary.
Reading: 880mL
